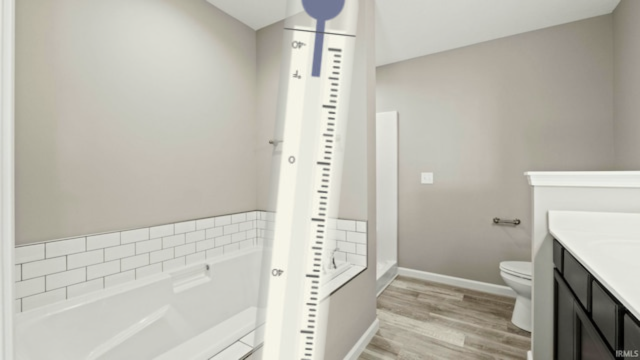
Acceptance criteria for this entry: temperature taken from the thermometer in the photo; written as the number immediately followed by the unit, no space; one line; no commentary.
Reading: -30°F
